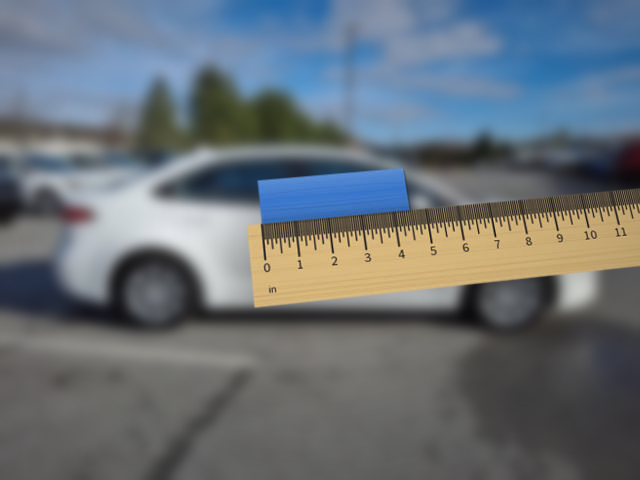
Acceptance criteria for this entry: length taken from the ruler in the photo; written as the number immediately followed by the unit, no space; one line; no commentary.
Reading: 4.5in
